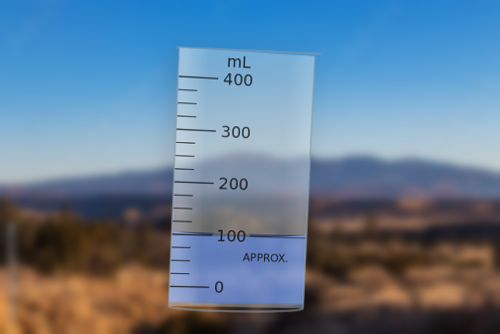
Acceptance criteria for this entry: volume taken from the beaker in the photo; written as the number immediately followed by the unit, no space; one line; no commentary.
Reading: 100mL
